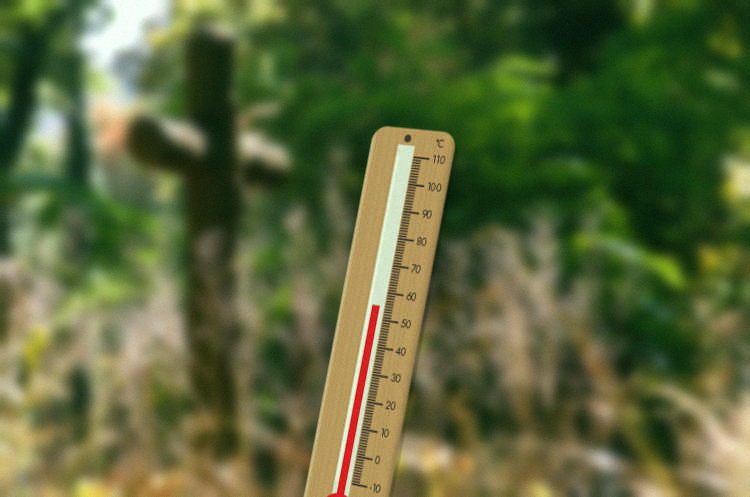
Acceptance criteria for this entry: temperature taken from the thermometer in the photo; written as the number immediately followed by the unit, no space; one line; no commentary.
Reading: 55°C
